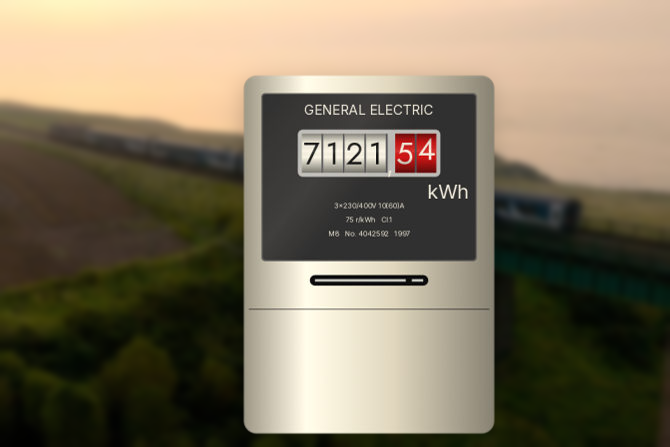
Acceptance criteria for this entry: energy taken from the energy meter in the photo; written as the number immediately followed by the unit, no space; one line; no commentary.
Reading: 7121.54kWh
